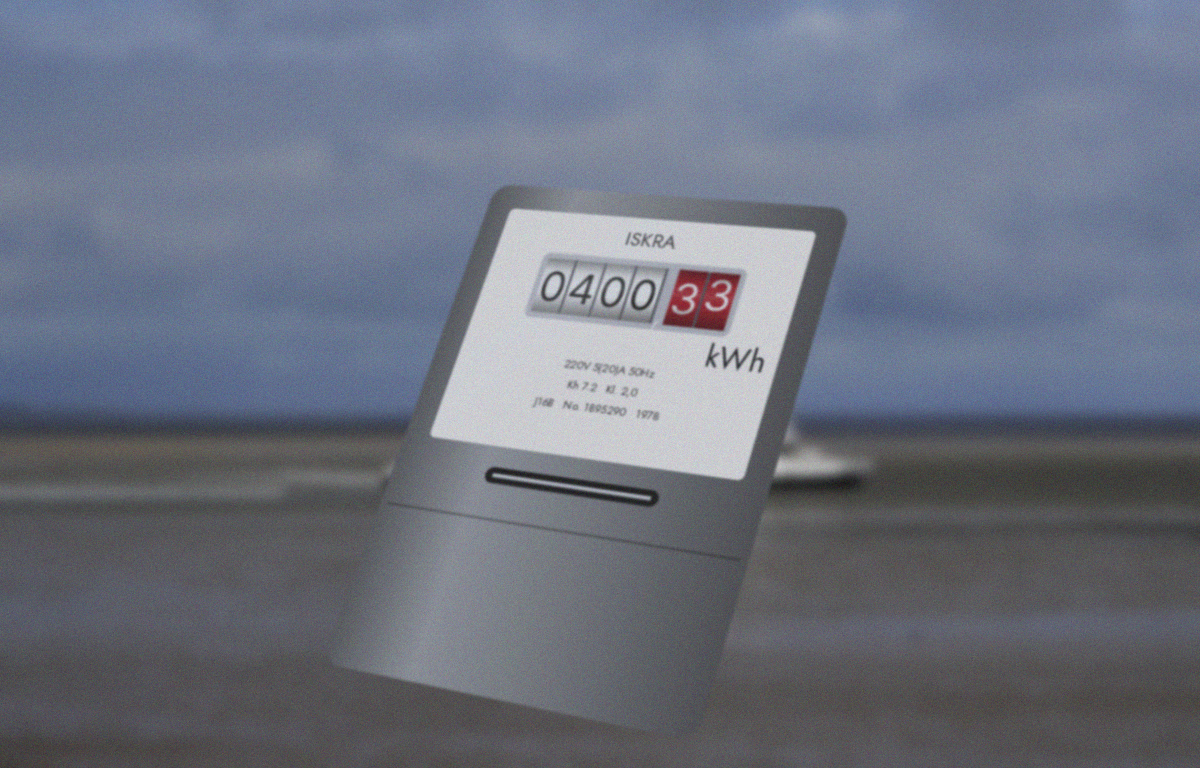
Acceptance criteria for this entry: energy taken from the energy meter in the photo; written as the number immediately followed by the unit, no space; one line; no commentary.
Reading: 400.33kWh
